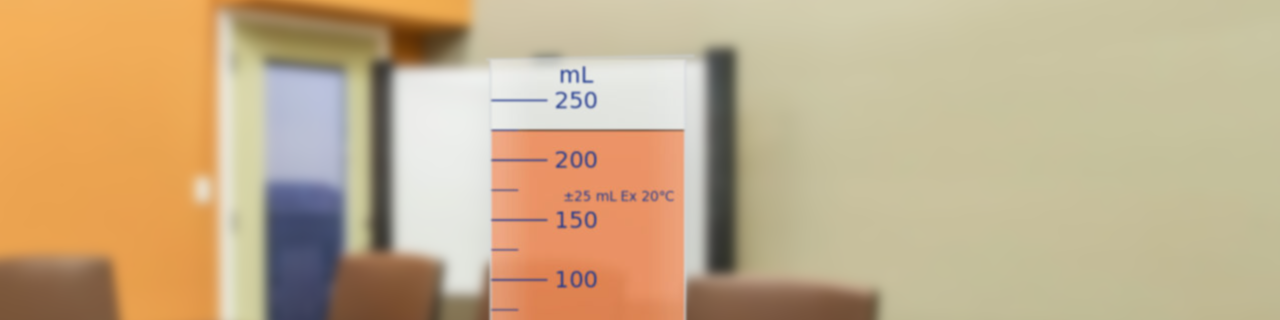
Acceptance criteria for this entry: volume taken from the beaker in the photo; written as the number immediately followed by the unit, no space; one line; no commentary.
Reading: 225mL
